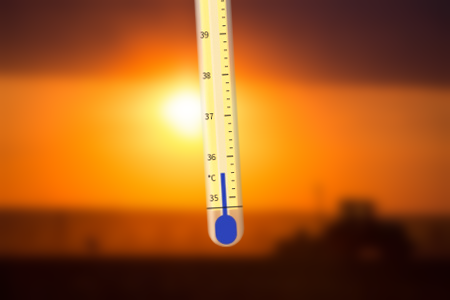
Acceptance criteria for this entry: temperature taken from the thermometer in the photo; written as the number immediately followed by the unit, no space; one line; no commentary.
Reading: 35.6°C
